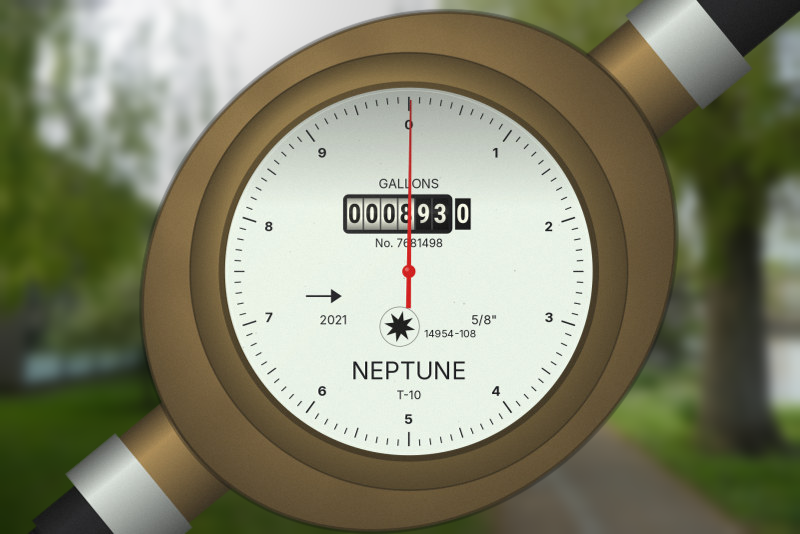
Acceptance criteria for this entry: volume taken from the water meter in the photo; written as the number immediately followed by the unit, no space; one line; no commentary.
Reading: 8930.0gal
